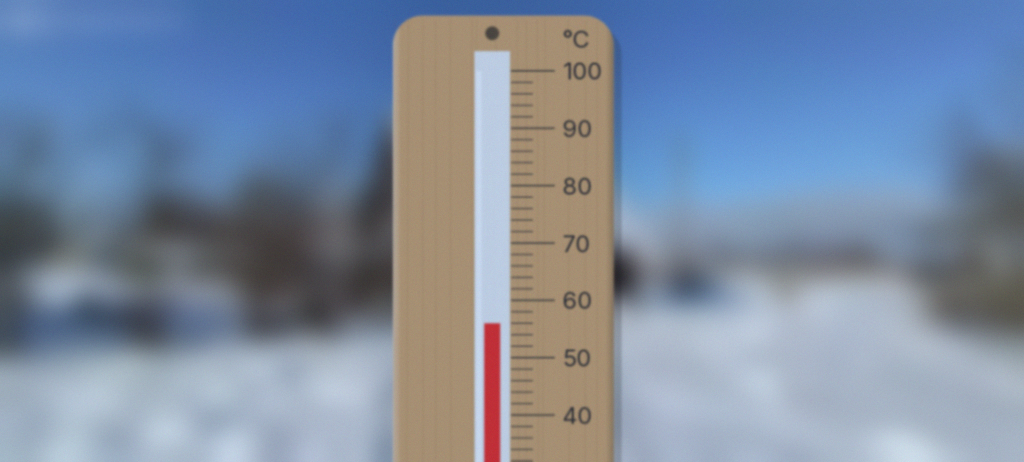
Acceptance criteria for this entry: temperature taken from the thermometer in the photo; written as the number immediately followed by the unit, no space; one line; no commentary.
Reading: 56°C
